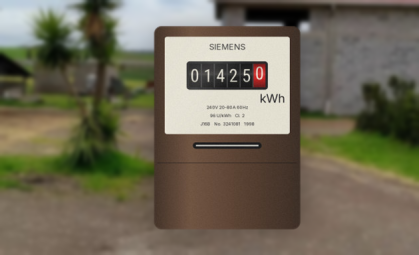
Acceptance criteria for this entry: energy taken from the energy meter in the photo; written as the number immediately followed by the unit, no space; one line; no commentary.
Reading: 1425.0kWh
